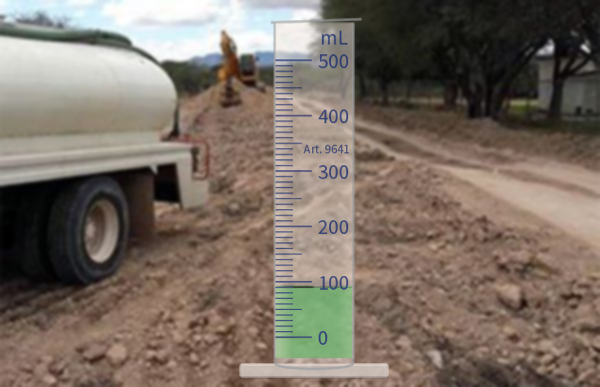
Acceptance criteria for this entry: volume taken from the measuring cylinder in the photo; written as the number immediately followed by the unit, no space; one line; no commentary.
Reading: 90mL
